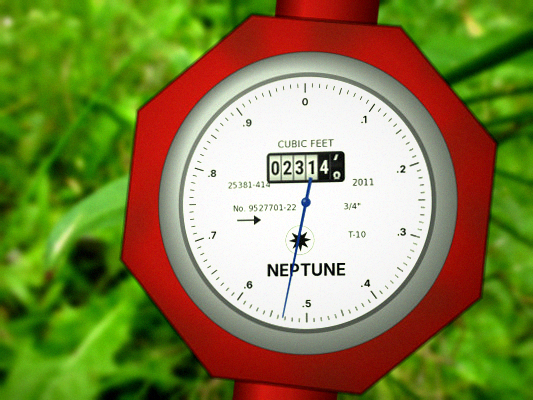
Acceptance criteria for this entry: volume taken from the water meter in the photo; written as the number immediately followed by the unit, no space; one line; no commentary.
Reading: 23147.53ft³
